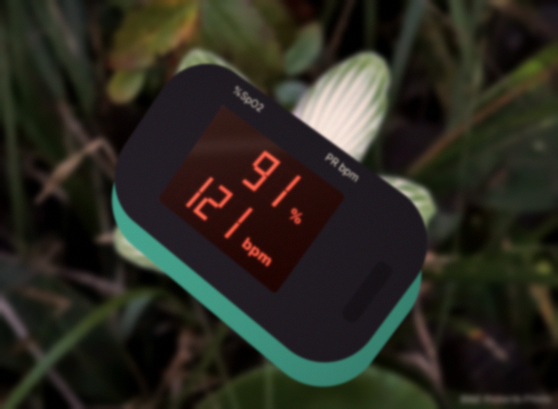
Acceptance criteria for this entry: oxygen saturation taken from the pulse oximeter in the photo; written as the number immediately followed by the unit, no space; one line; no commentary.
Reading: 91%
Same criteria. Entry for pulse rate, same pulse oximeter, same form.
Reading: 121bpm
